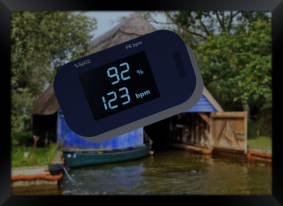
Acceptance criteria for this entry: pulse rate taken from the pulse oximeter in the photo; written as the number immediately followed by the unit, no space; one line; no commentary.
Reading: 123bpm
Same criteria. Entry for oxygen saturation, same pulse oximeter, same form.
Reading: 92%
